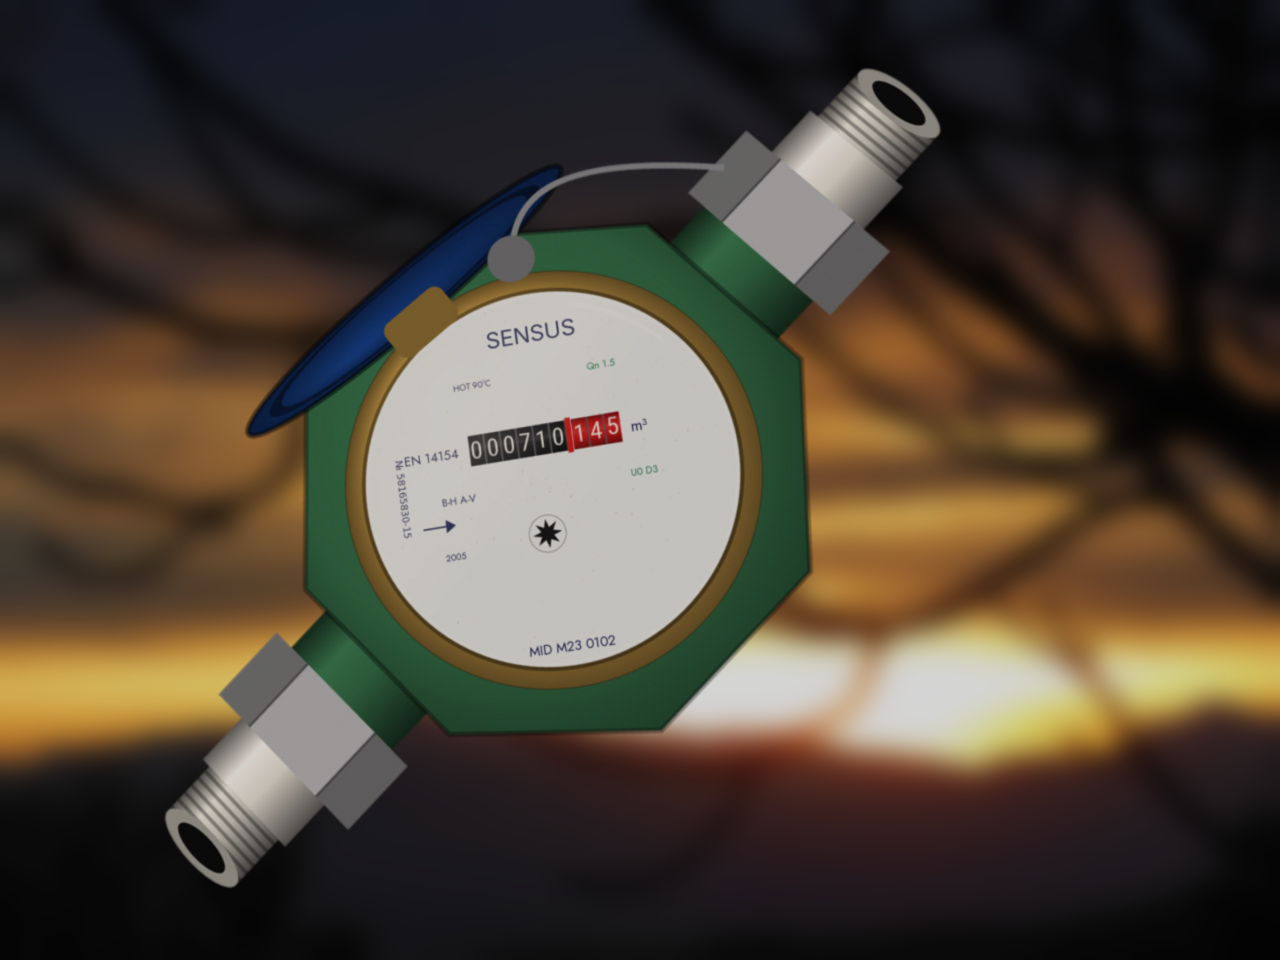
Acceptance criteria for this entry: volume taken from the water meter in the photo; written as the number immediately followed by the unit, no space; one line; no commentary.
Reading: 710.145m³
